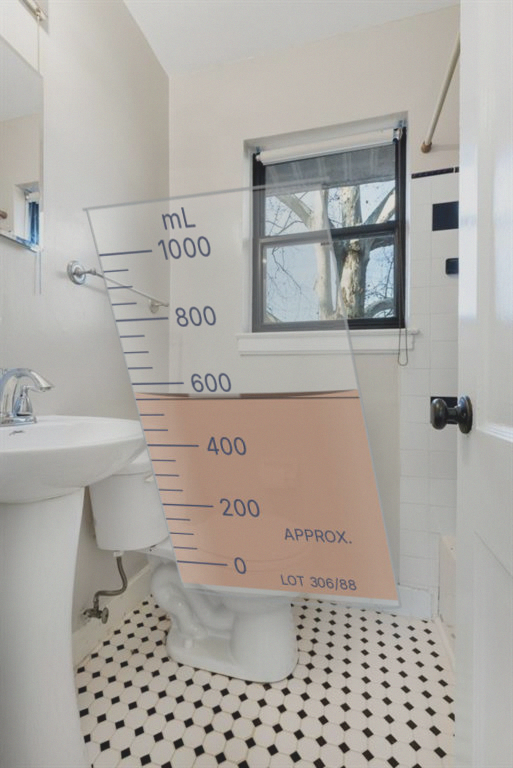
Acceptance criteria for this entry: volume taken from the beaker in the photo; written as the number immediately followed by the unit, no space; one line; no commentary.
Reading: 550mL
